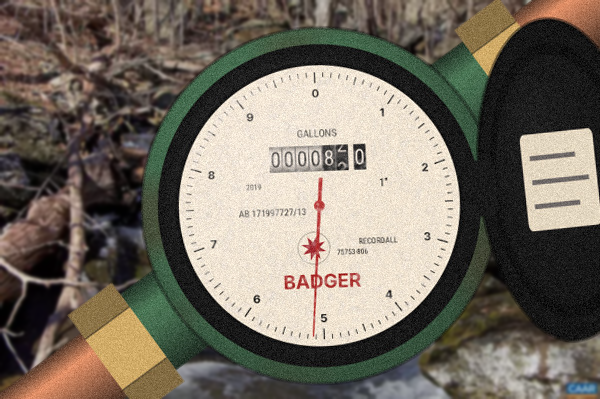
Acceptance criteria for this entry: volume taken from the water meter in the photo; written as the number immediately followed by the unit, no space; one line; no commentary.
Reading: 825.1gal
